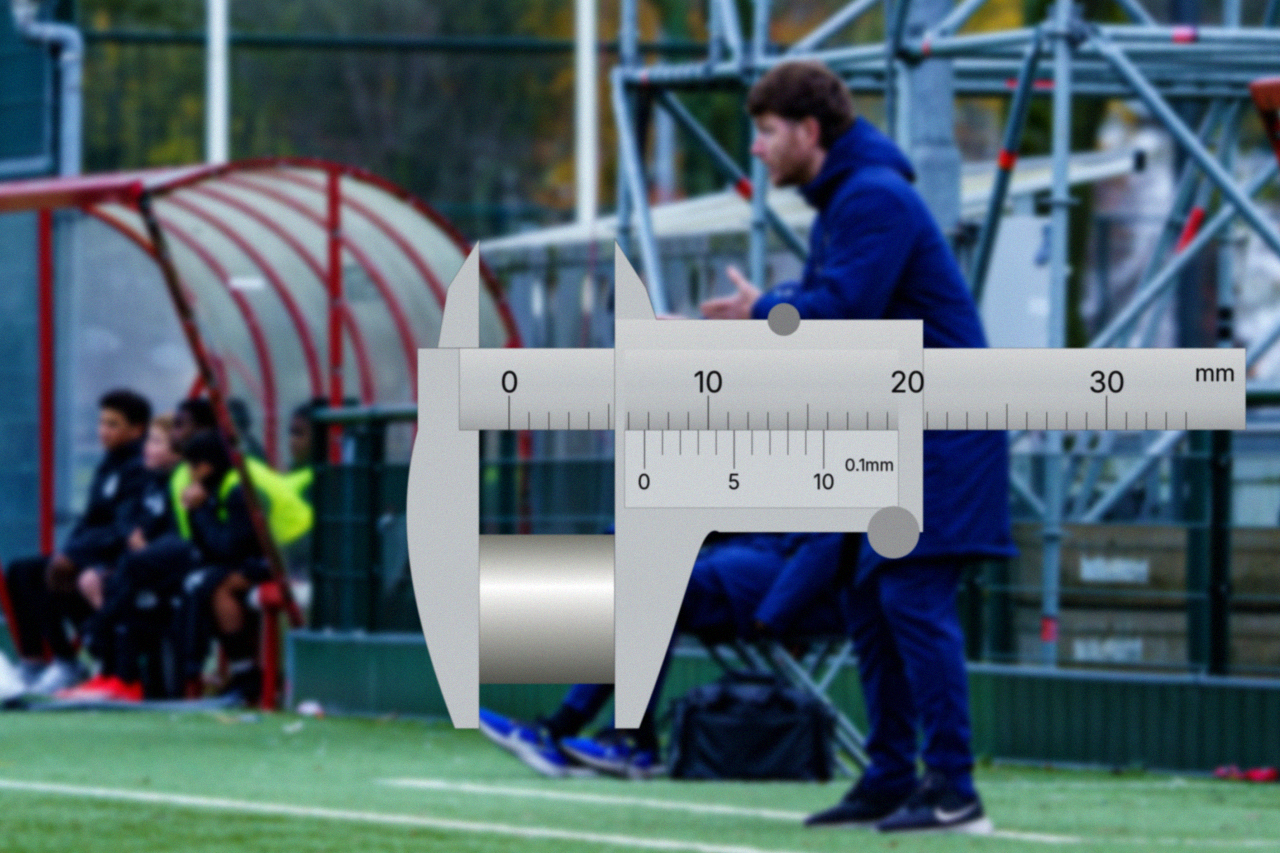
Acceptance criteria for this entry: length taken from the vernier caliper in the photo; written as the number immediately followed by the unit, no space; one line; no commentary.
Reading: 6.8mm
